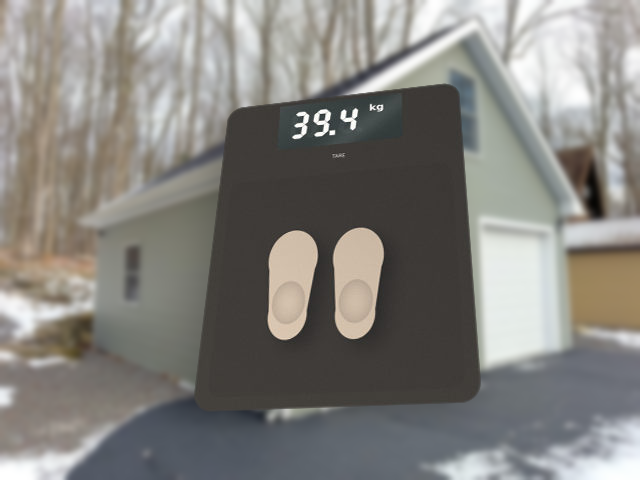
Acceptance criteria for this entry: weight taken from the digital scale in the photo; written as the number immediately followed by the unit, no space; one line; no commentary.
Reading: 39.4kg
